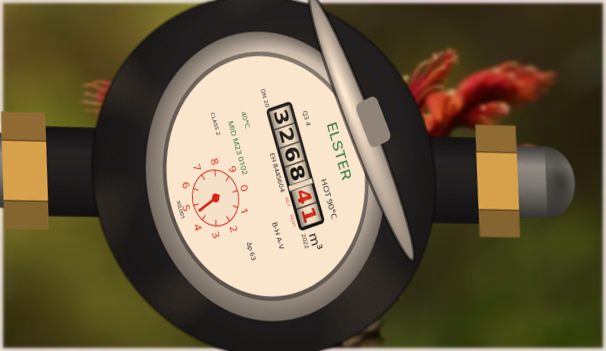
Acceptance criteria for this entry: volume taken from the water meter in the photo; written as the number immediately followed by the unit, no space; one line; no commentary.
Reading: 3268.414m³
